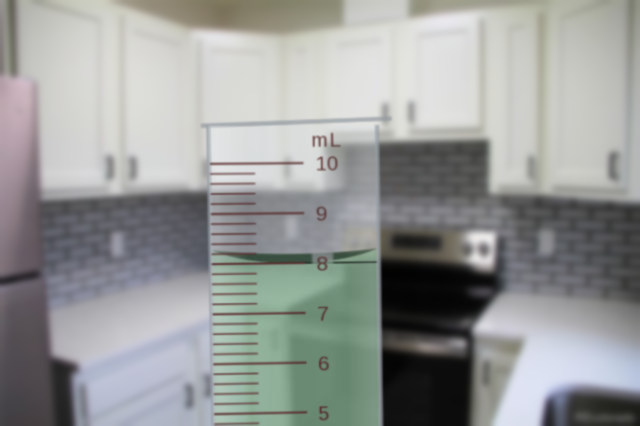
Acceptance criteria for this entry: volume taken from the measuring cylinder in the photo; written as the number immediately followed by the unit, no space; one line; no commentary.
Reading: 8mL
